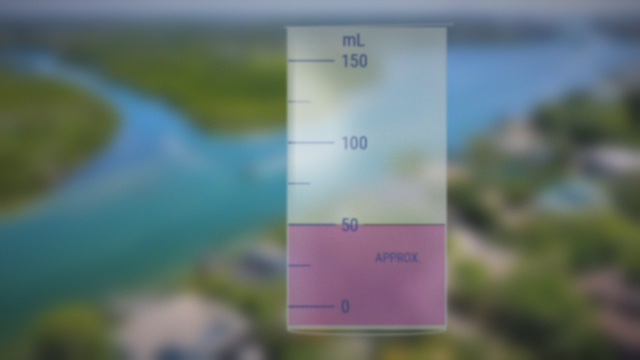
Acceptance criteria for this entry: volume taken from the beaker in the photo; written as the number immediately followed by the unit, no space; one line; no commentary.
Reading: 50mL
